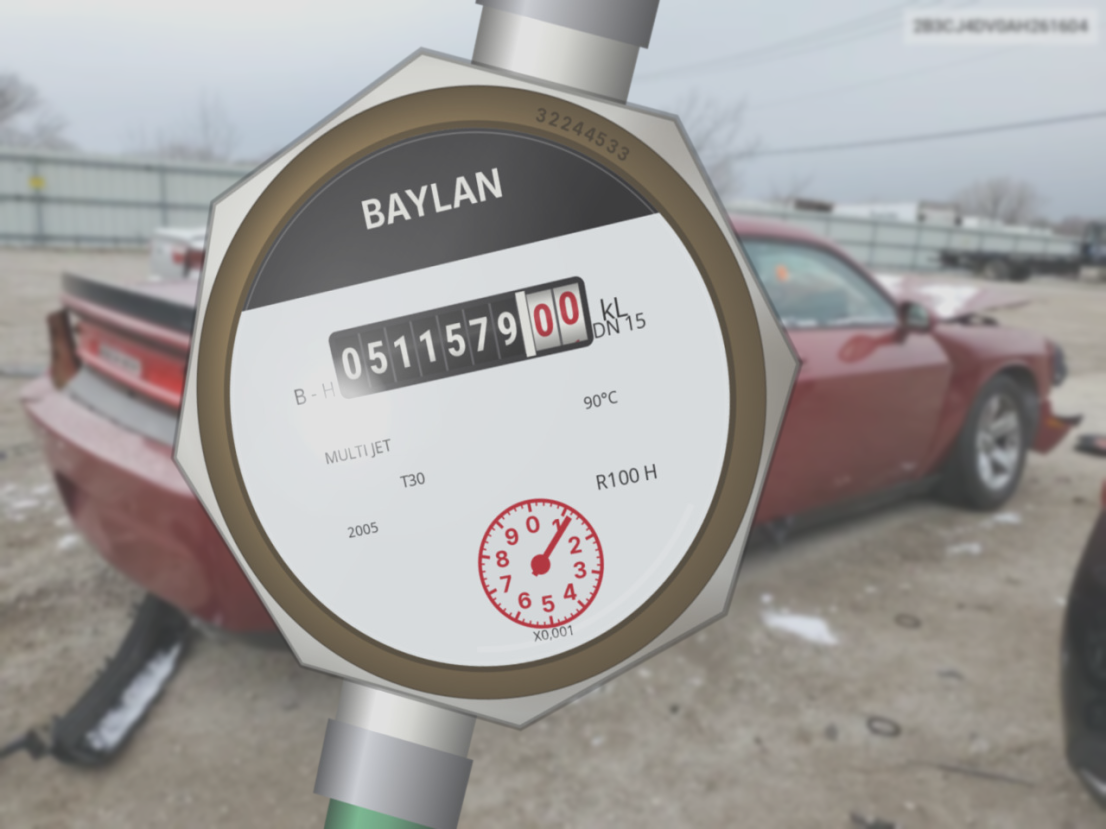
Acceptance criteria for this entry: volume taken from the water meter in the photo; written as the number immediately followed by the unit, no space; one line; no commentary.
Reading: 511579.001kL
